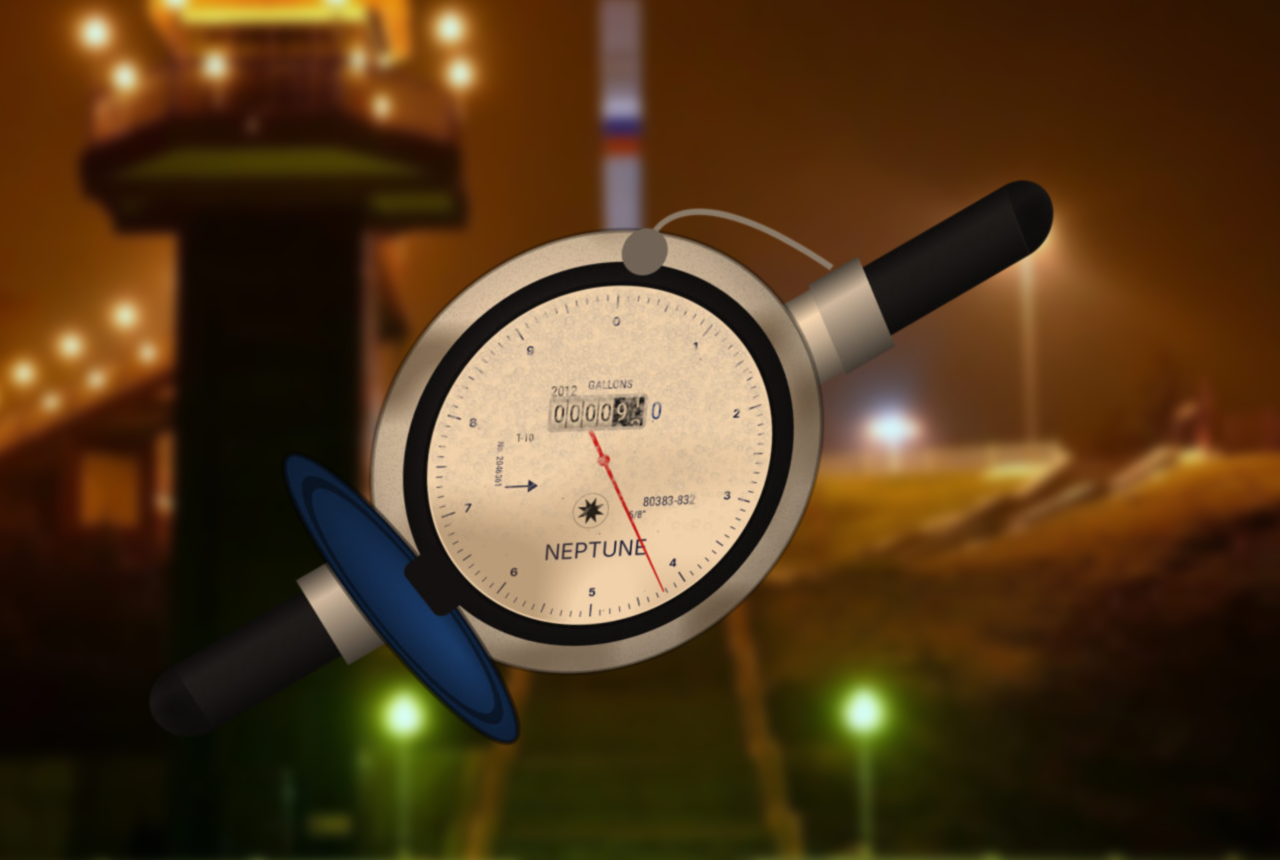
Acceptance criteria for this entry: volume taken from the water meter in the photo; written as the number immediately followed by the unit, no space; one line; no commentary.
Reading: 914.2gal
